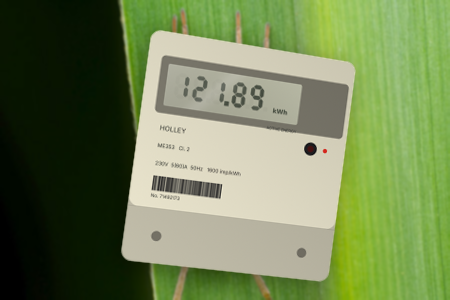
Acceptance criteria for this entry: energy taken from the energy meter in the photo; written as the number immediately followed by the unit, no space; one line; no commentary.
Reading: 121.89kWh
